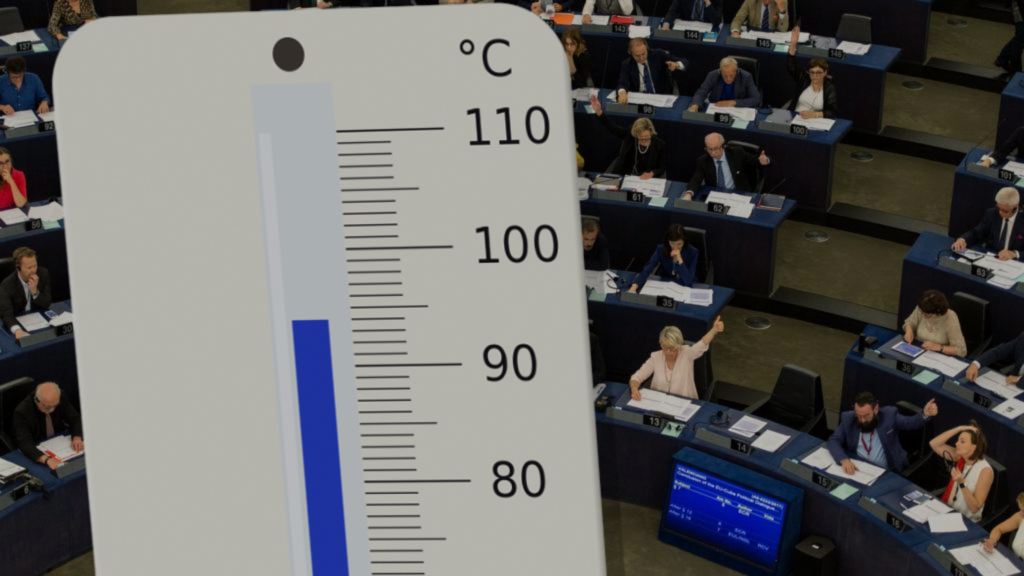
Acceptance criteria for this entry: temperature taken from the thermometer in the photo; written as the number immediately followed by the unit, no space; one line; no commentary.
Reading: 94°C
